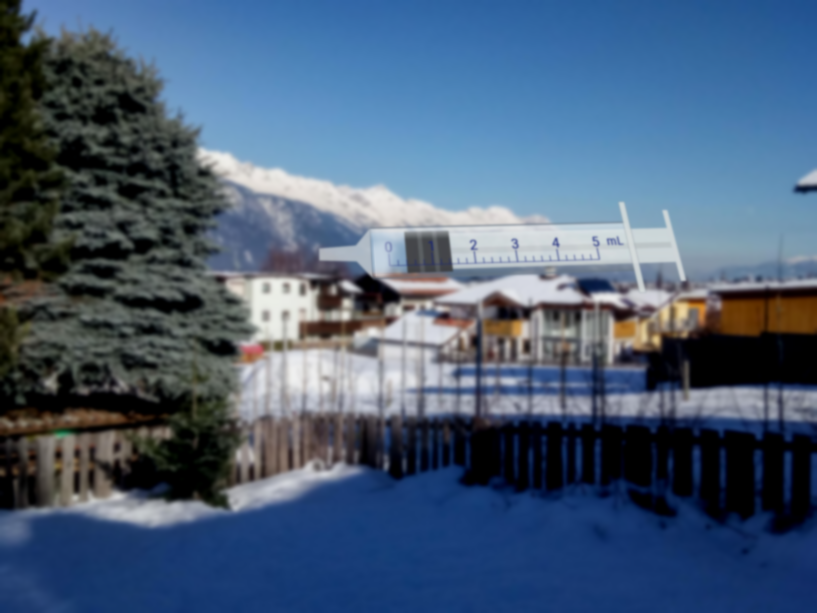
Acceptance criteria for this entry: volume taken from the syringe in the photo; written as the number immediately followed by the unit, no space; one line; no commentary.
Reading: 0.4mL
